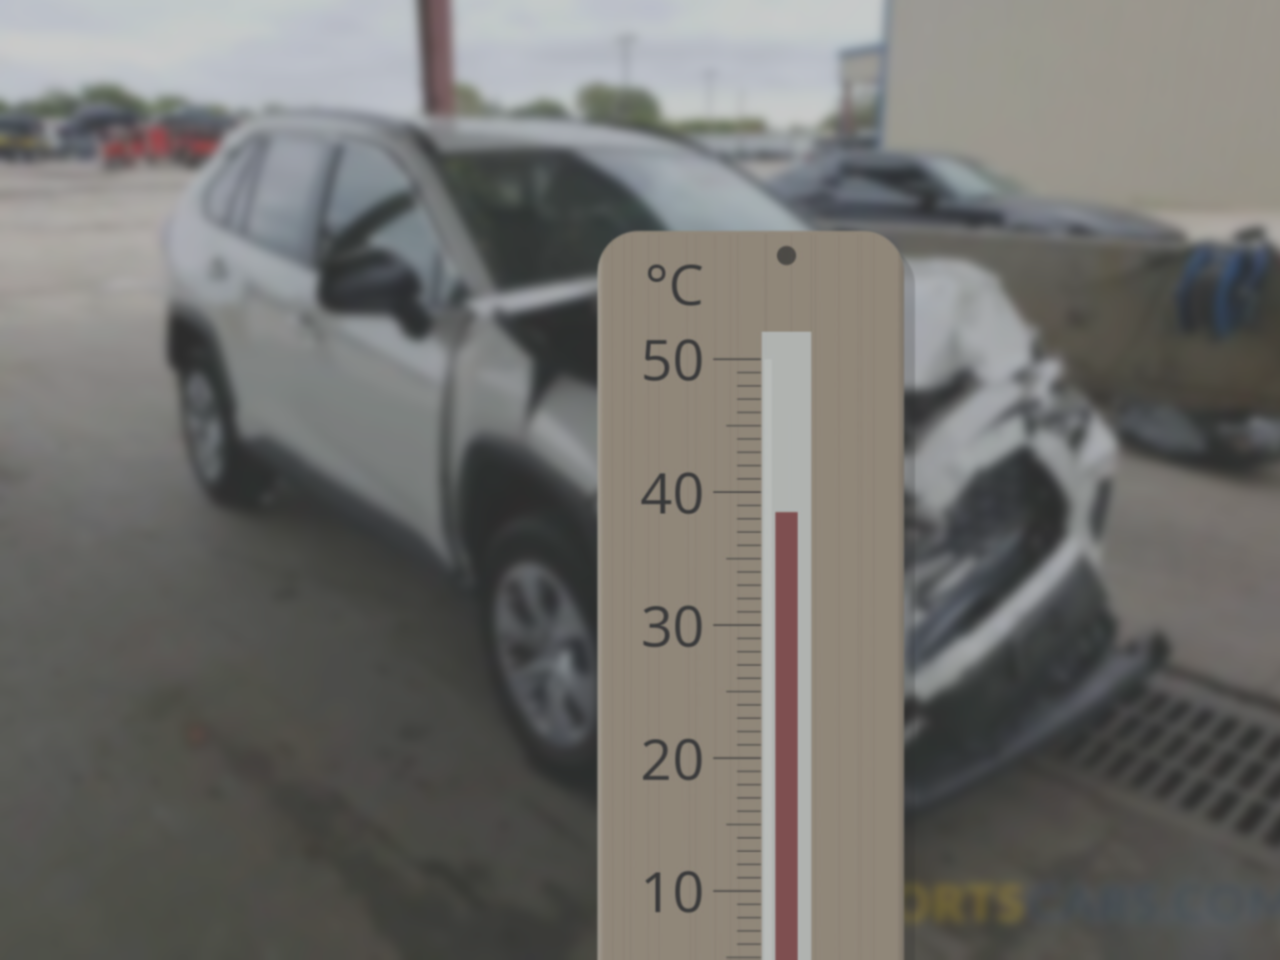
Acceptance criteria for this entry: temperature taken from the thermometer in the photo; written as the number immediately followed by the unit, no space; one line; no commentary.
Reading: 38.5°C
